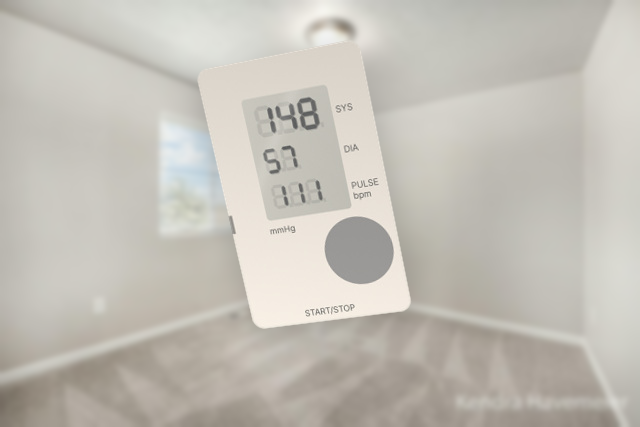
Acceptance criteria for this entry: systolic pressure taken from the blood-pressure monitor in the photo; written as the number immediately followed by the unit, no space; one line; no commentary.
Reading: 148mmHg
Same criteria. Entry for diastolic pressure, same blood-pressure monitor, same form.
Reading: 57mmHg
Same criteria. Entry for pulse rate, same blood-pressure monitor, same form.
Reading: 111bpm
